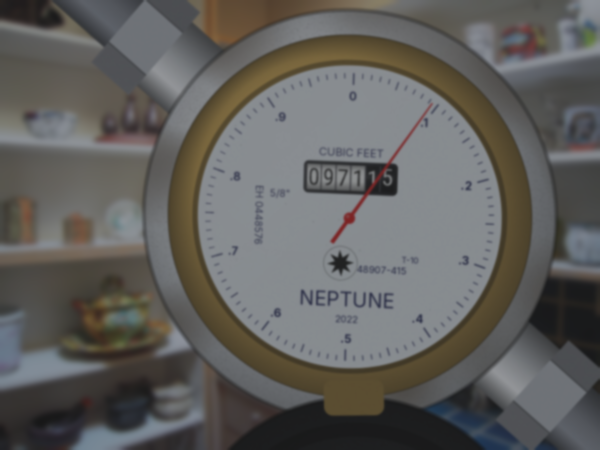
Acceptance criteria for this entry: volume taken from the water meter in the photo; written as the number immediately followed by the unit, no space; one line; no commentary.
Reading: 97115.09ft³
